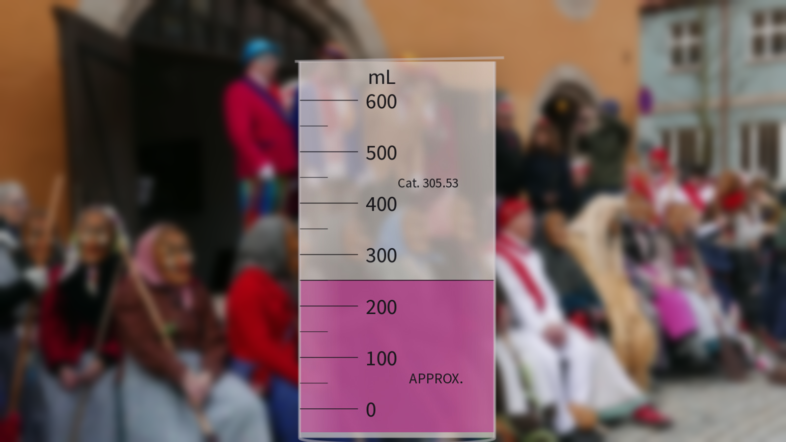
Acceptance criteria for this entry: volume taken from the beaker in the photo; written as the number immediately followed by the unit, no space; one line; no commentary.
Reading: 250mL
